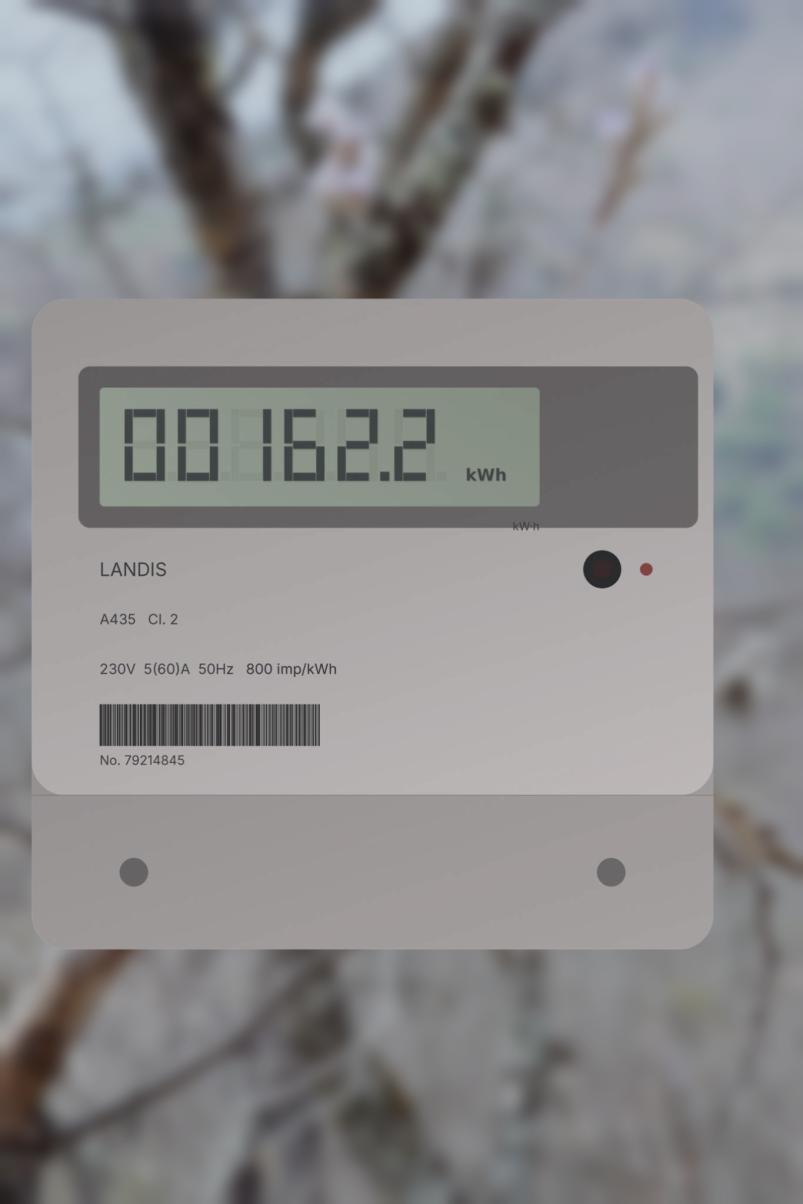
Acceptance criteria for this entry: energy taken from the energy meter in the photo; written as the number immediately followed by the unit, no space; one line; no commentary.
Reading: 162.2kWh
